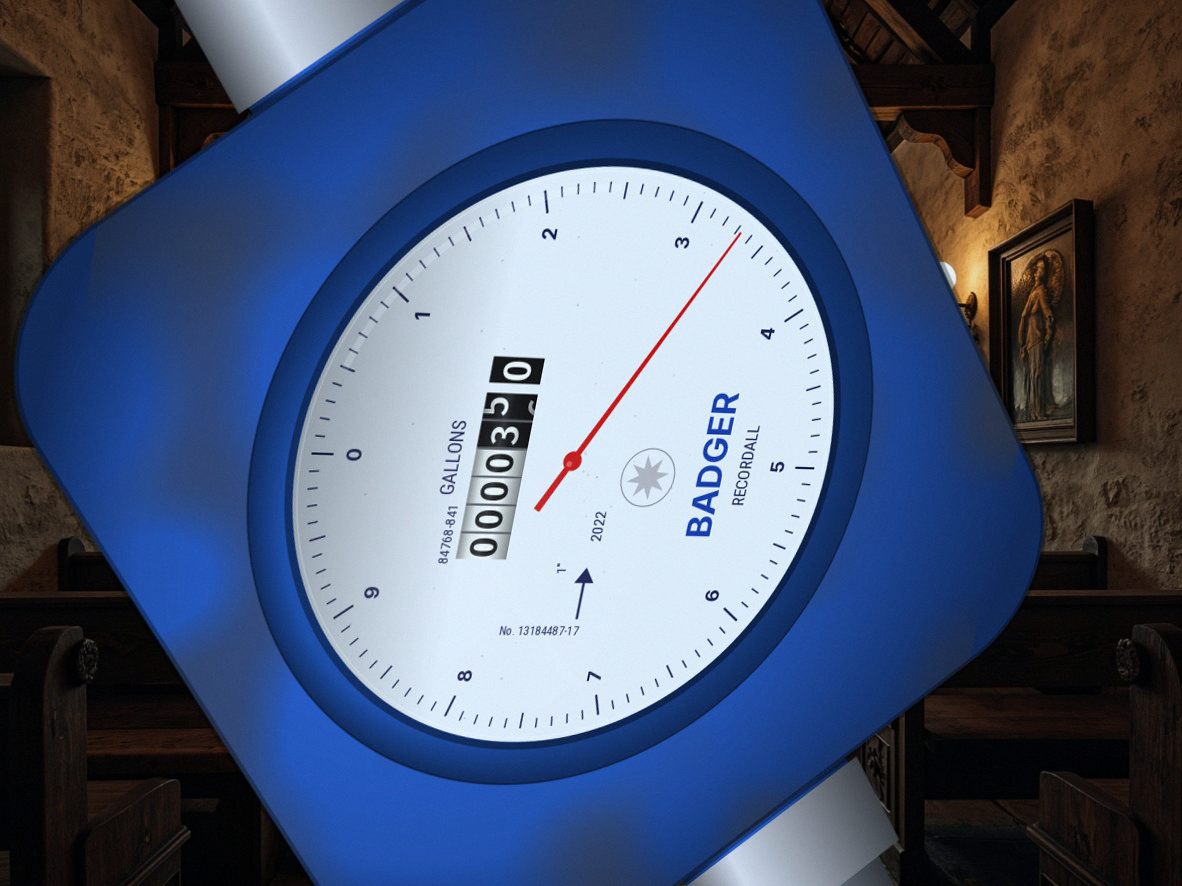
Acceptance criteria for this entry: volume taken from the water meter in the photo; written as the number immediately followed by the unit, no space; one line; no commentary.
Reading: 353.3gal
